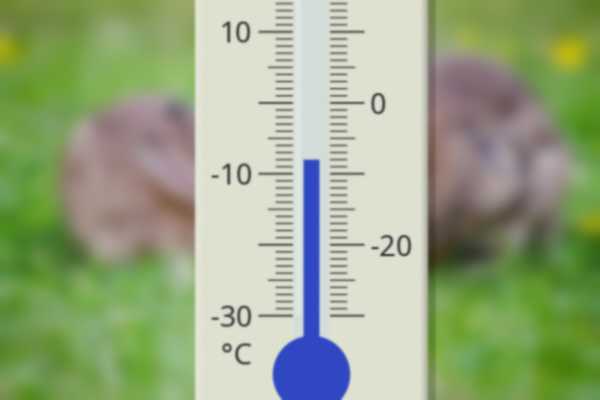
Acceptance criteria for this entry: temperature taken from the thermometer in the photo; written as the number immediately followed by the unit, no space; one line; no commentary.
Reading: -8°C
